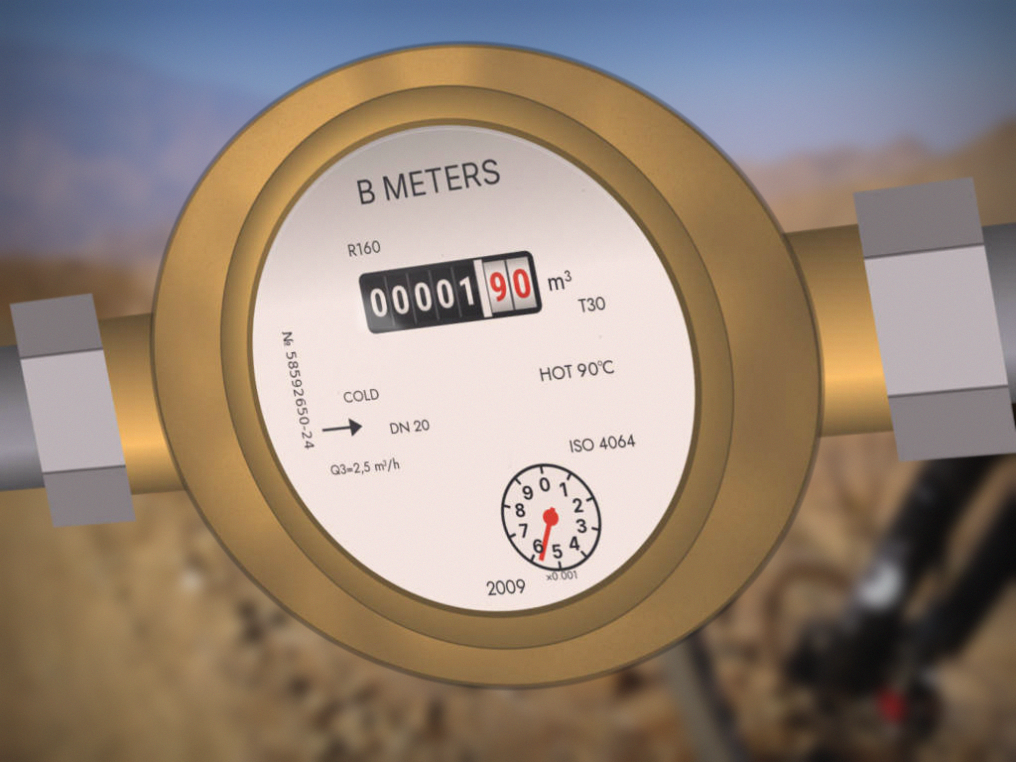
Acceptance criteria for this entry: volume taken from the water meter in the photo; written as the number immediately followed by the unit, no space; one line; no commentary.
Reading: 1.905m³
